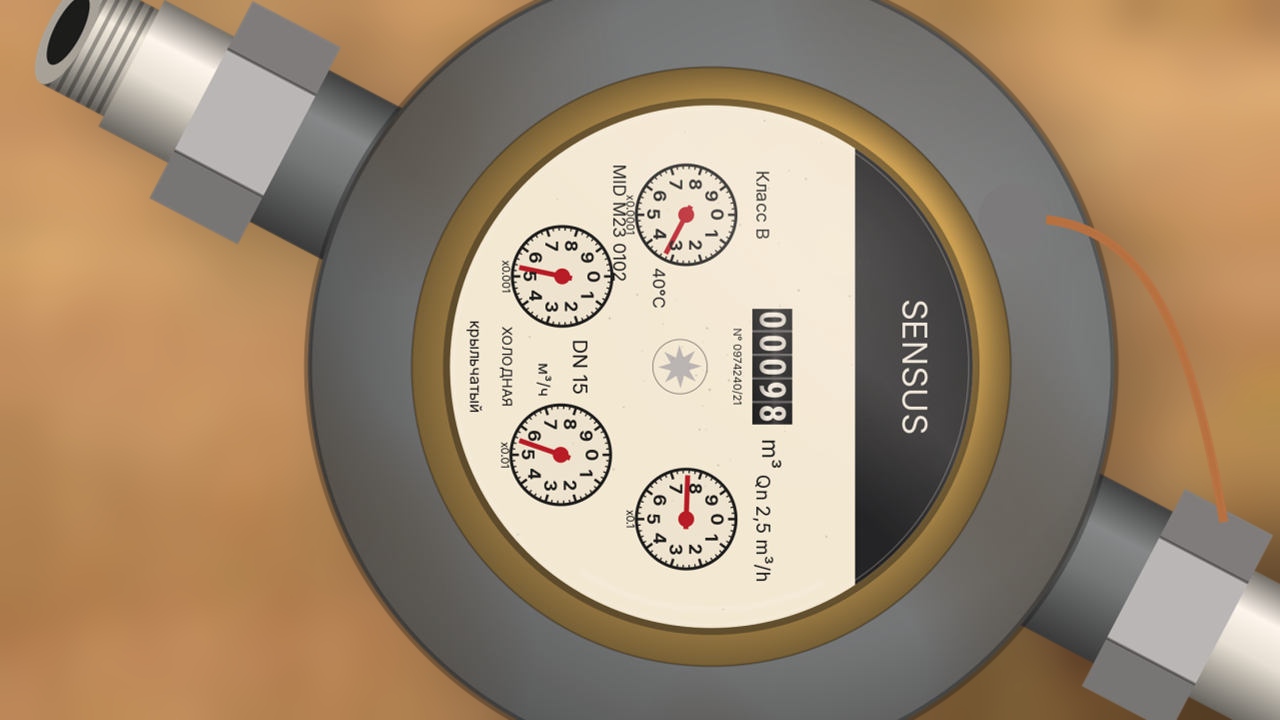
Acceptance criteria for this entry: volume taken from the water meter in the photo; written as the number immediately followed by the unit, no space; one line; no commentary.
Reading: 98.7553m³
